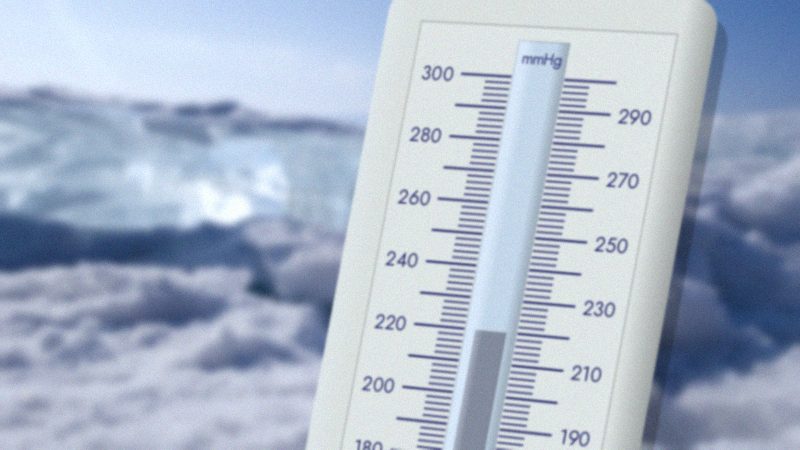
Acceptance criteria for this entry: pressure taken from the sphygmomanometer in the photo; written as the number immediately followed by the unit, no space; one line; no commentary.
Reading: 220mmHg
